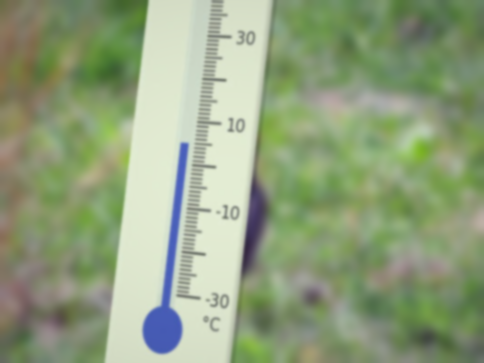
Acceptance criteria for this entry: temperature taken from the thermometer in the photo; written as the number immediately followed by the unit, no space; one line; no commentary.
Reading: 5°C
